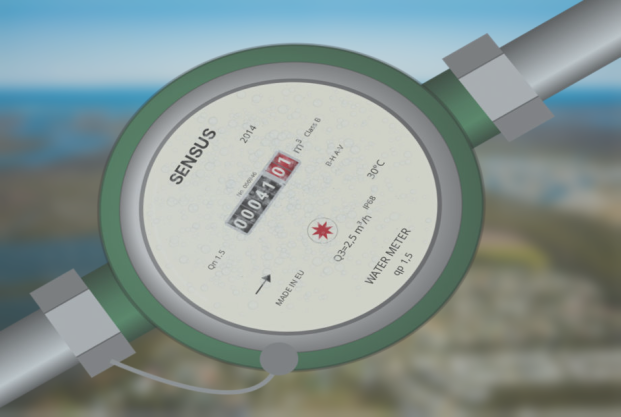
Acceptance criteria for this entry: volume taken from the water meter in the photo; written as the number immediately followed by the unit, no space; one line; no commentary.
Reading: 41.01m³
